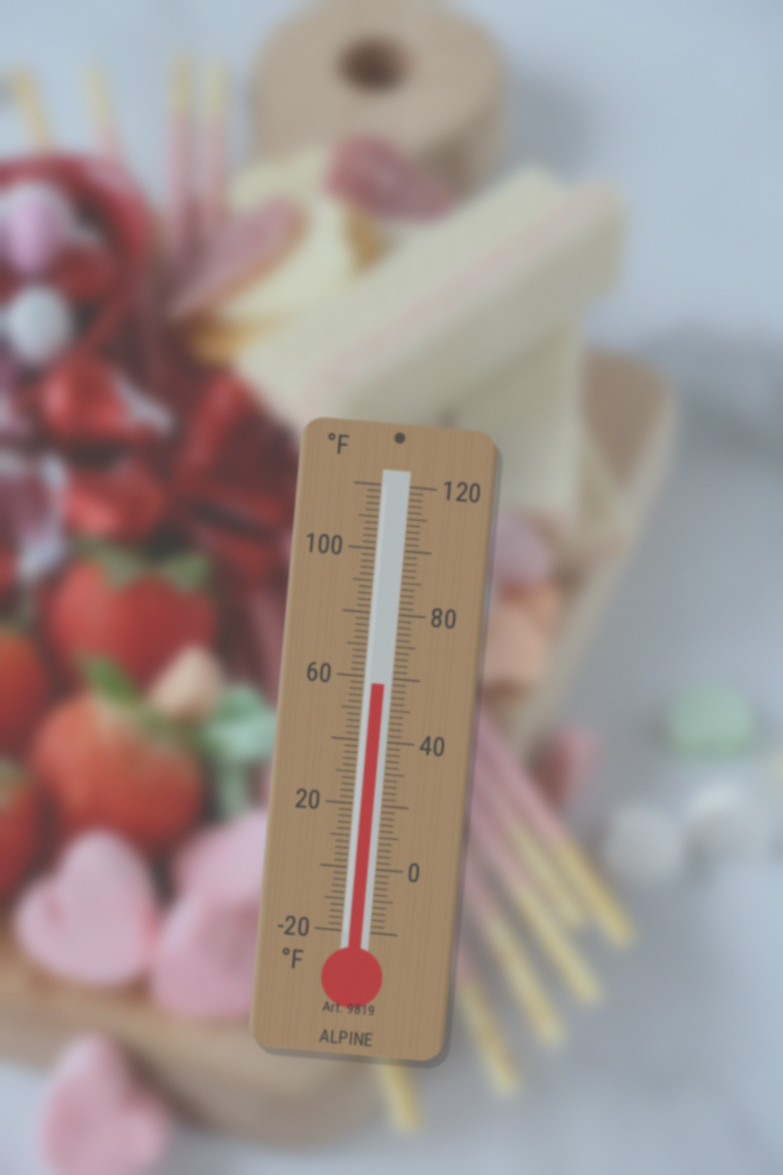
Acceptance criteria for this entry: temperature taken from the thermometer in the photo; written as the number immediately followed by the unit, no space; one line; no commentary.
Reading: 58°F
